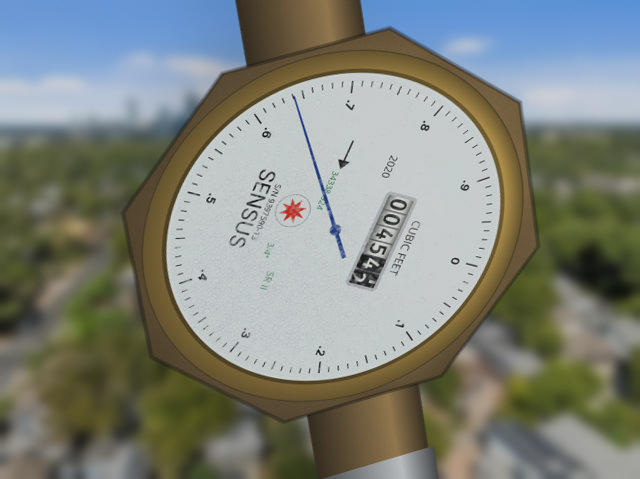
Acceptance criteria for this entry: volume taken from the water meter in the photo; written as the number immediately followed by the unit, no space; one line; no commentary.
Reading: 4541.64ft³
